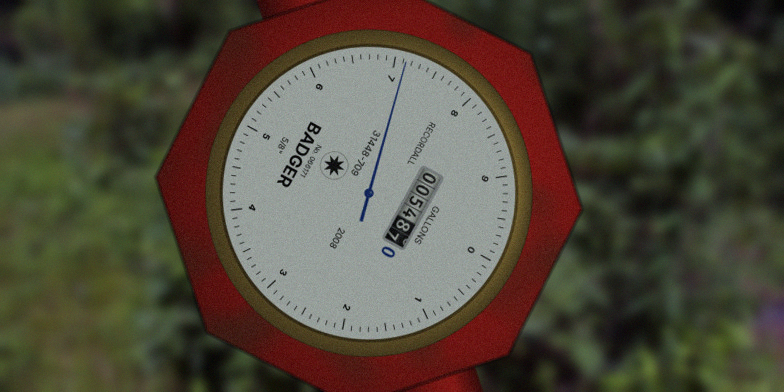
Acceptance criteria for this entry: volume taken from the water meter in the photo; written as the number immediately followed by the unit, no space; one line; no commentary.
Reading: 54867.1gal
